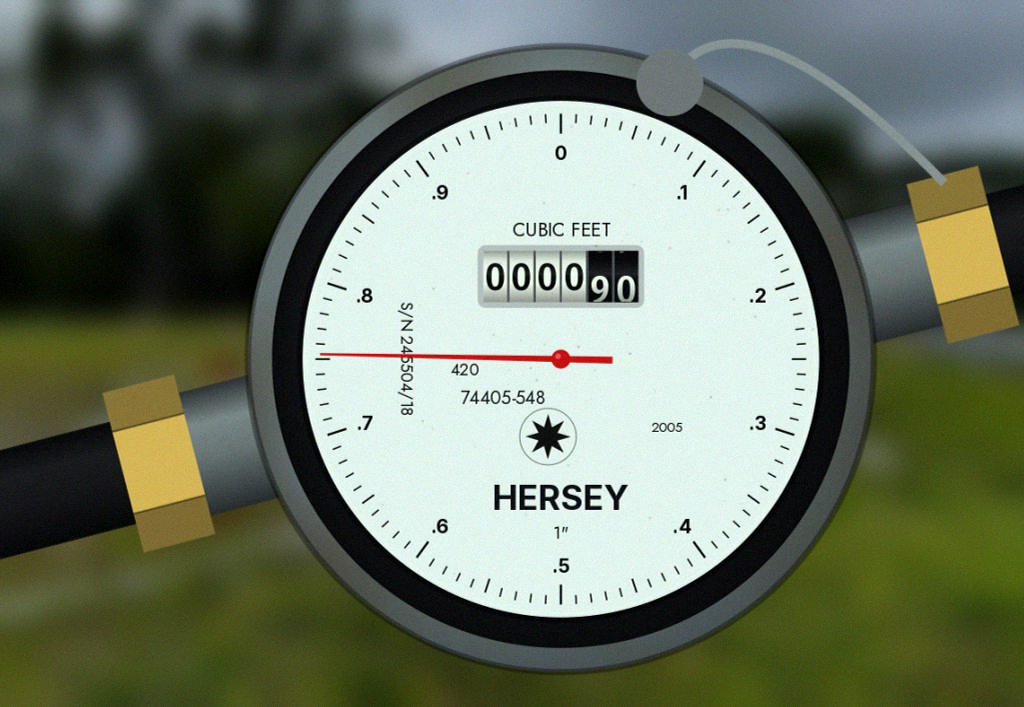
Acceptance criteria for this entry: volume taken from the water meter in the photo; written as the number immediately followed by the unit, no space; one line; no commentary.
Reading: 89.75ft³
